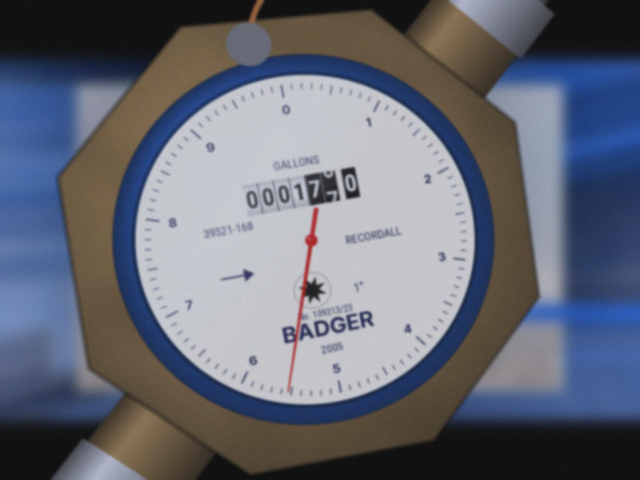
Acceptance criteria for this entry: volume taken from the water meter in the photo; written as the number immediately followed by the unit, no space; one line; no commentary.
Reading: 1765.5gal
